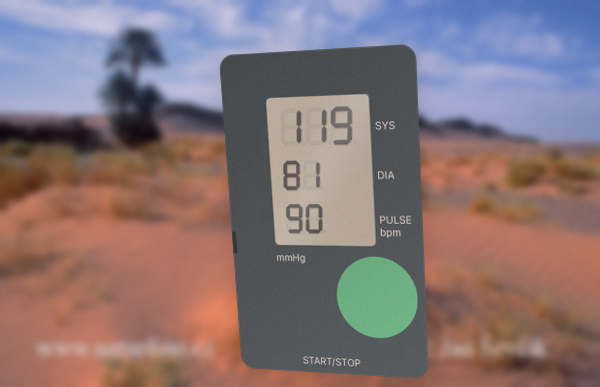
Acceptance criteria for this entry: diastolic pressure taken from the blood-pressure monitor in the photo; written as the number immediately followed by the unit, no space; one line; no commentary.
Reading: 81mmHg
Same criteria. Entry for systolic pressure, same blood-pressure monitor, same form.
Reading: 119mmHg
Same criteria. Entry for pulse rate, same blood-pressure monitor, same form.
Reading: 90bpm
